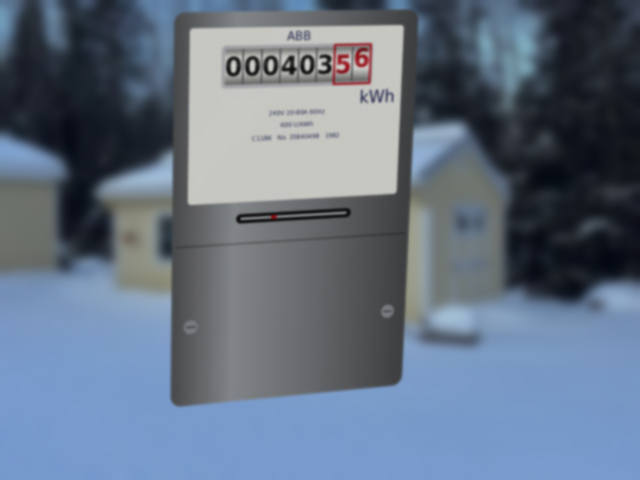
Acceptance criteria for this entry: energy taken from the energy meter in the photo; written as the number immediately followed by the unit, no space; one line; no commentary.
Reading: 403.56kWh
